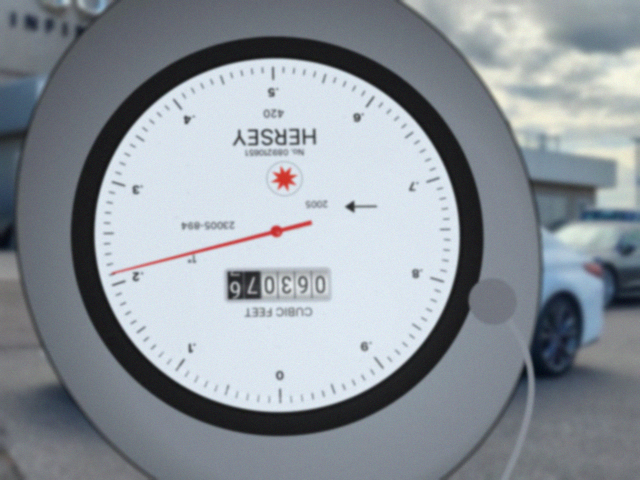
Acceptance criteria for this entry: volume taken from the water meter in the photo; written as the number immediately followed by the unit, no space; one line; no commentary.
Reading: 63076.21ft³
